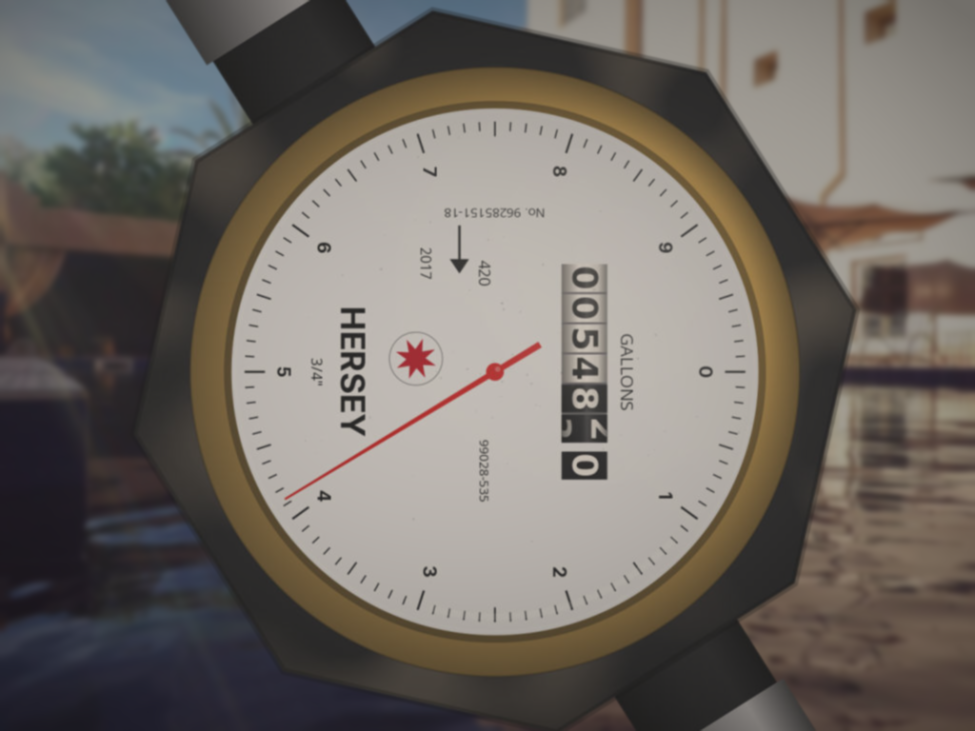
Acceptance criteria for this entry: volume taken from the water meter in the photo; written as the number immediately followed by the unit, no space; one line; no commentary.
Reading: 54824.1gal
